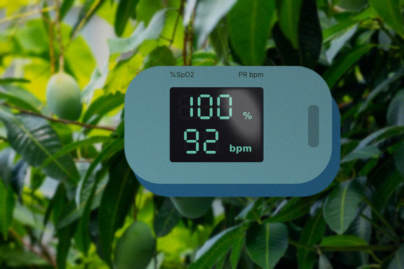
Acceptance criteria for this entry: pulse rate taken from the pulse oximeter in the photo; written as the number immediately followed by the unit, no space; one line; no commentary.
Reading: 92bpm
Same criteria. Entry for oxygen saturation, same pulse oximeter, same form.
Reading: 100%
